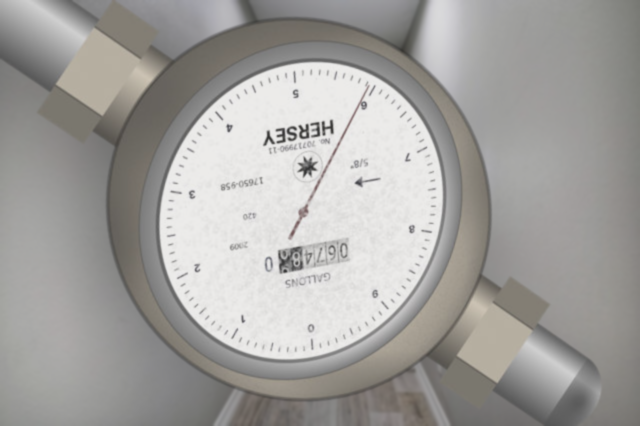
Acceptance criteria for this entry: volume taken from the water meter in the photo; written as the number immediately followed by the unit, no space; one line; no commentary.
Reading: 674885.9gal
